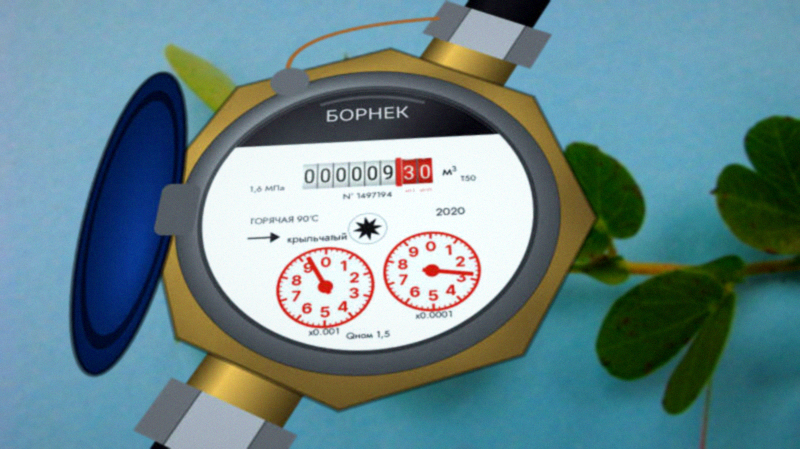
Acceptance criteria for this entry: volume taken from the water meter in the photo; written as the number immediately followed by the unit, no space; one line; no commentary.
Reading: 9.2992m³
